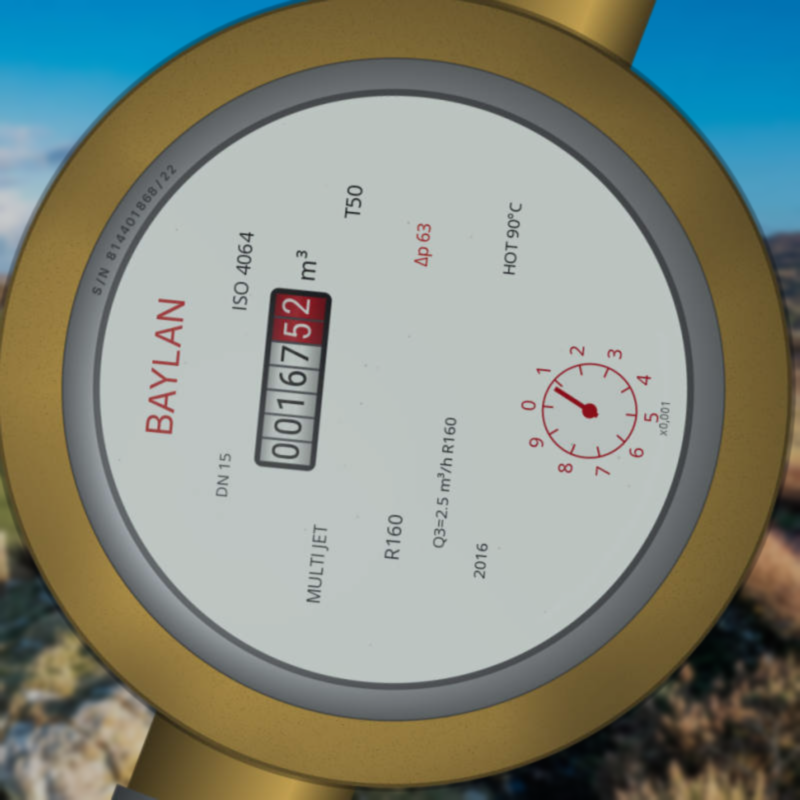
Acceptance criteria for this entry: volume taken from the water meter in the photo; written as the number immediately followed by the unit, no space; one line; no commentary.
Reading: 167.520m³
